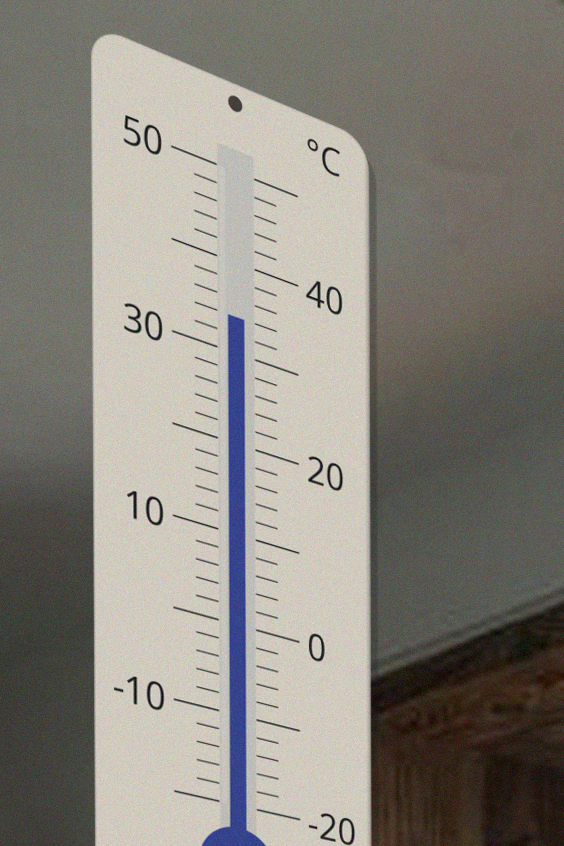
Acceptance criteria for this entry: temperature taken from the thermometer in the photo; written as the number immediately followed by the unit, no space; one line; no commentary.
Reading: 34°C
